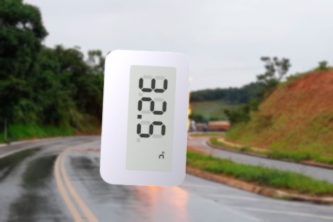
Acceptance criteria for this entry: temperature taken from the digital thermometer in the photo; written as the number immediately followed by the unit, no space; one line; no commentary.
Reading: 32.5°C
